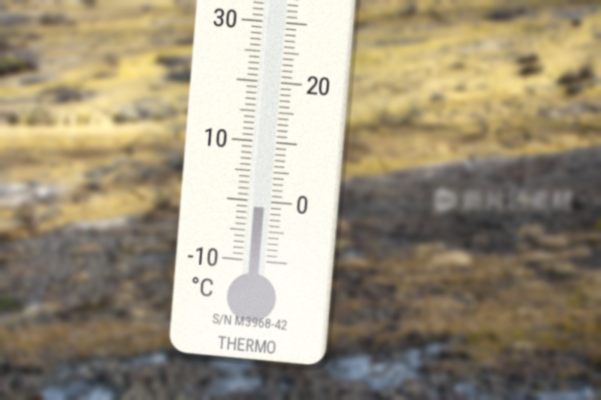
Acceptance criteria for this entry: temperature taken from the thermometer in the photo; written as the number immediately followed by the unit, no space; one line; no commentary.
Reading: -1°C
